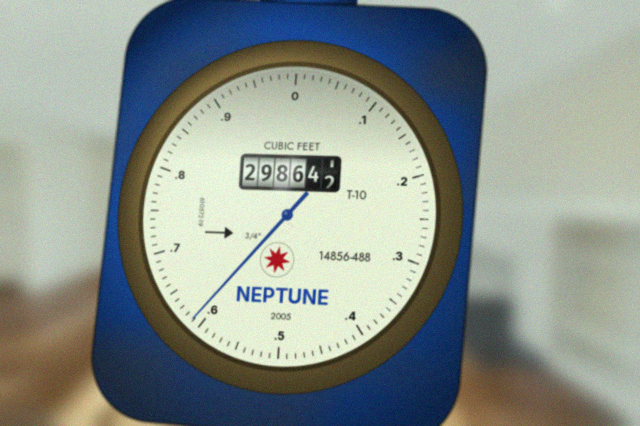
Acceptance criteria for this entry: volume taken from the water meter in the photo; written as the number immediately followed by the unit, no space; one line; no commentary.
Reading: 298641.61ft³
